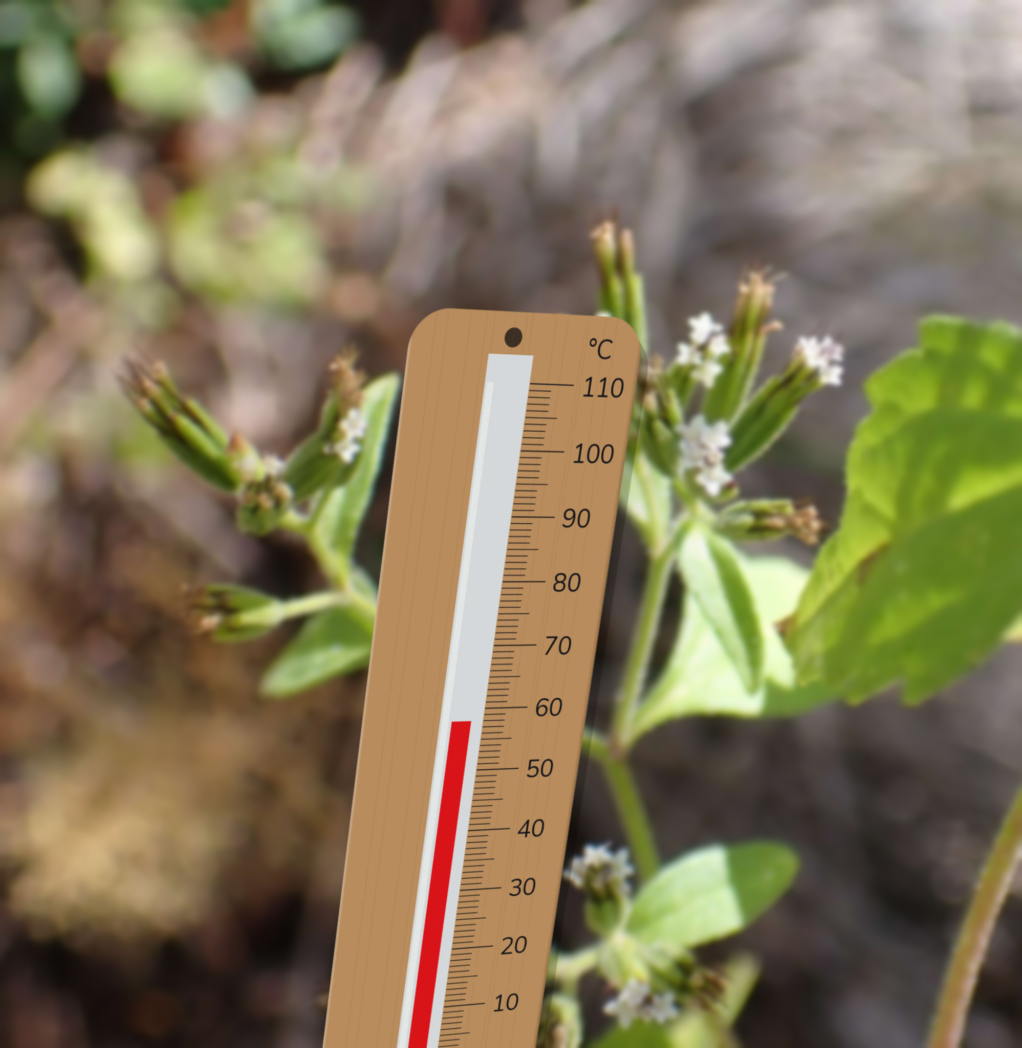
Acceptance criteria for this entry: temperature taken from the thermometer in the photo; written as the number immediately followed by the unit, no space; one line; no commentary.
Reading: 58°C
